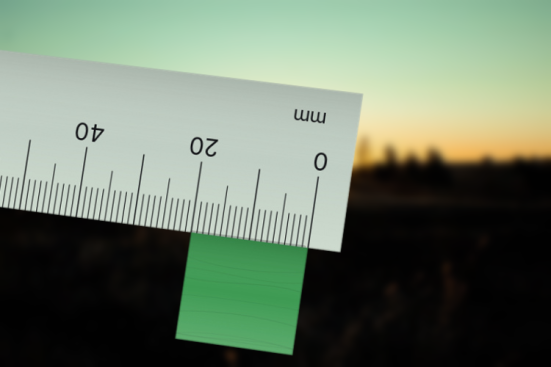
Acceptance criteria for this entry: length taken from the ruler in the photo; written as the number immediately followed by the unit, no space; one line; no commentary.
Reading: 20mm
